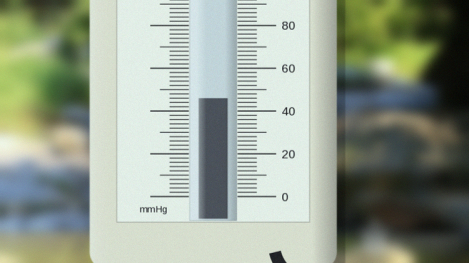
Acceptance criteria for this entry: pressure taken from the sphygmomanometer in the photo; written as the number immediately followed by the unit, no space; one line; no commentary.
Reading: 46mmHg
